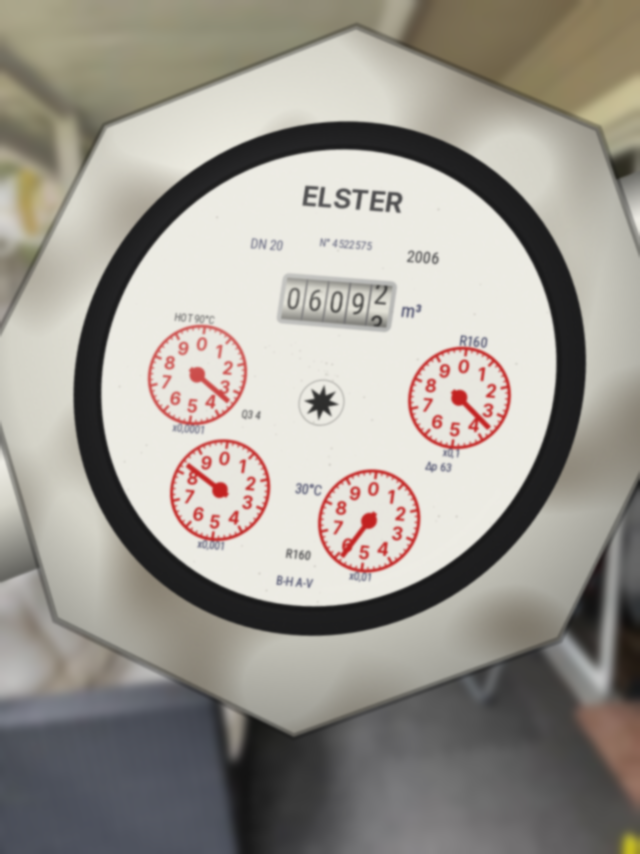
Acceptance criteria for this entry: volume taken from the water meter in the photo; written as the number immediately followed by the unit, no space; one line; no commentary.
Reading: 6092.3583m³
